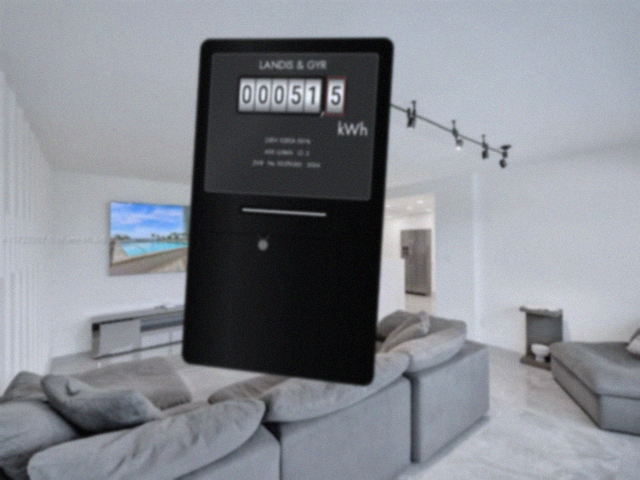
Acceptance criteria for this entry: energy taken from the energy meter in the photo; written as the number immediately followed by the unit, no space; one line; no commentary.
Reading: 51.5kWh
